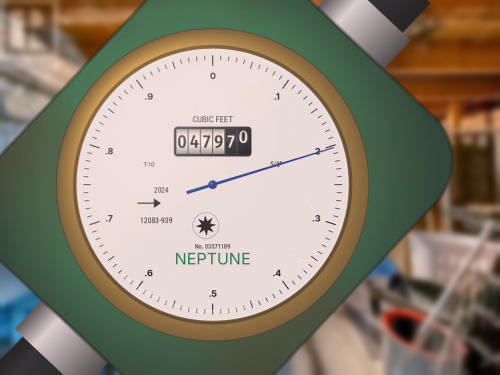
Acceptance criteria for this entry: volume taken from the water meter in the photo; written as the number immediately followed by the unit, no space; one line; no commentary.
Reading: 47970.20ft³
